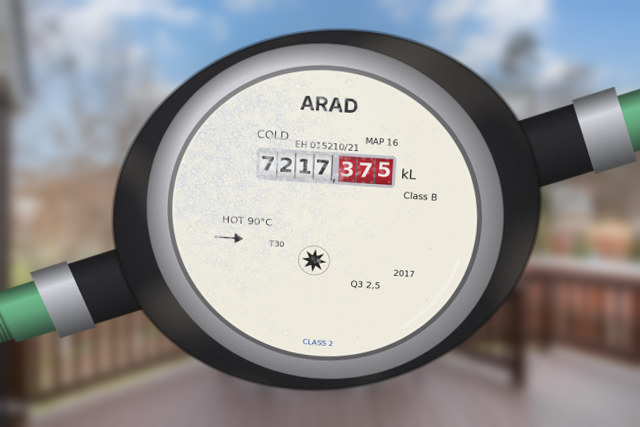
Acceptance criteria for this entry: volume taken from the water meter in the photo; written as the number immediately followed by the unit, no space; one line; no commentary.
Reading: 7217.375kL
